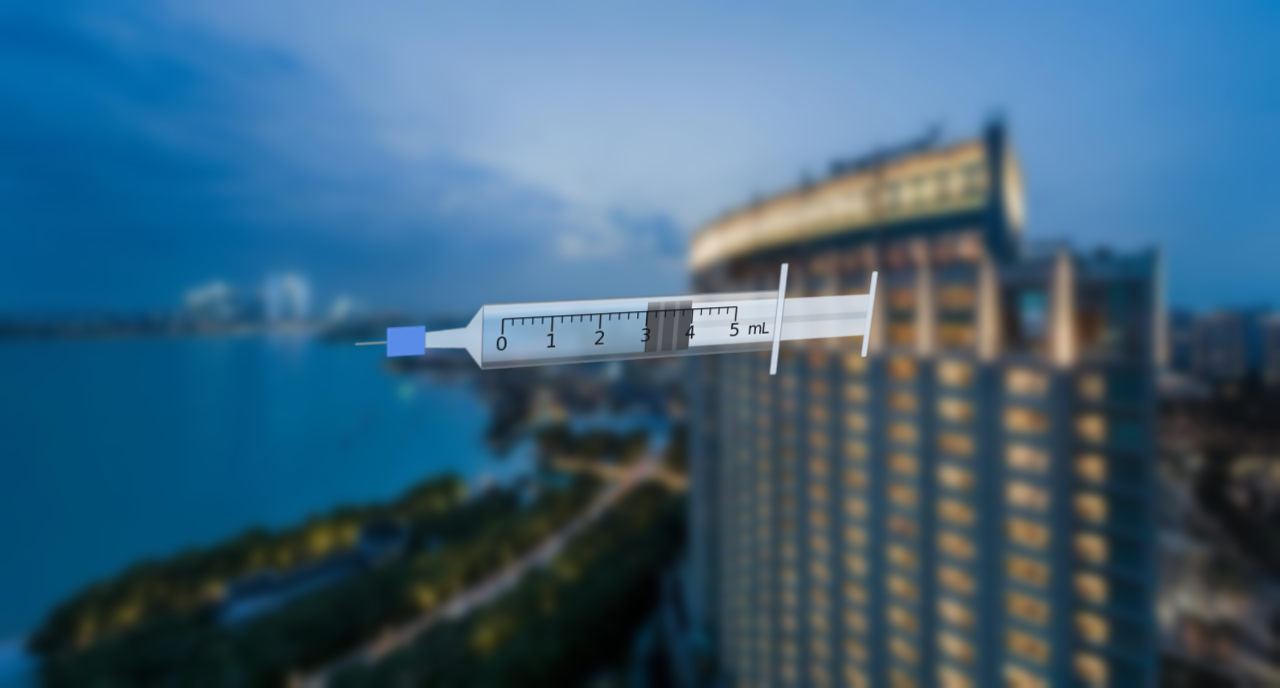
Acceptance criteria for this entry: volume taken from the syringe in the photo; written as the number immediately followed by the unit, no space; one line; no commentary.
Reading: 3mL
